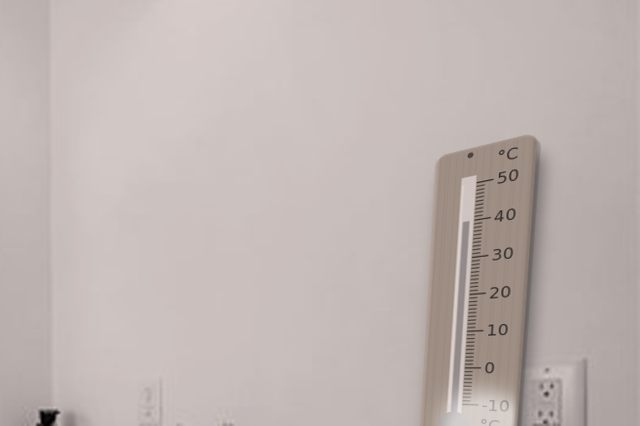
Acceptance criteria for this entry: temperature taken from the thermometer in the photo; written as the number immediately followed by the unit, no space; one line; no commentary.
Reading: 40°C
